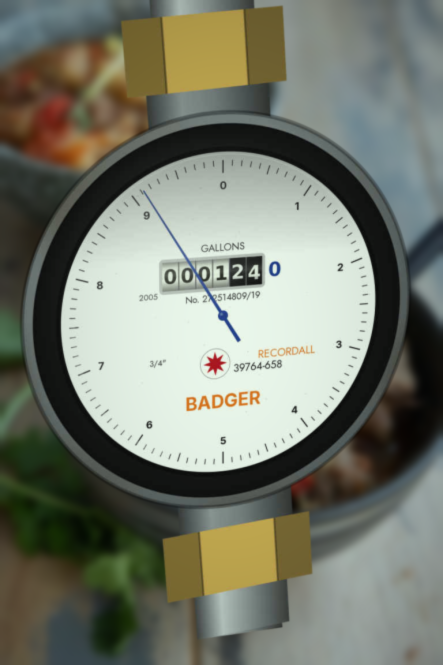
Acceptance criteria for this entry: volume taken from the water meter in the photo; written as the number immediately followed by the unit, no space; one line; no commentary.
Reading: 1239.1gal
